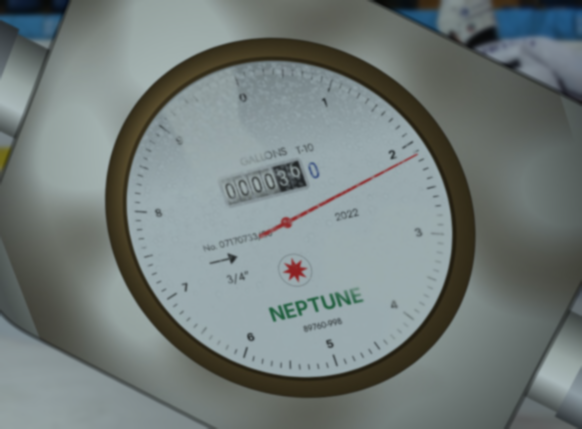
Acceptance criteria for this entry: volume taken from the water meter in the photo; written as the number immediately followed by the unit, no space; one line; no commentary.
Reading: 362.1gal
